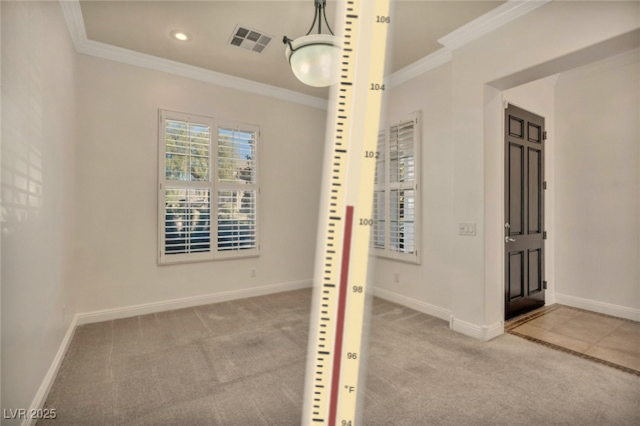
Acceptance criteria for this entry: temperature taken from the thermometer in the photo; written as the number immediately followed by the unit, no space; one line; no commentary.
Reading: 100.4°F
